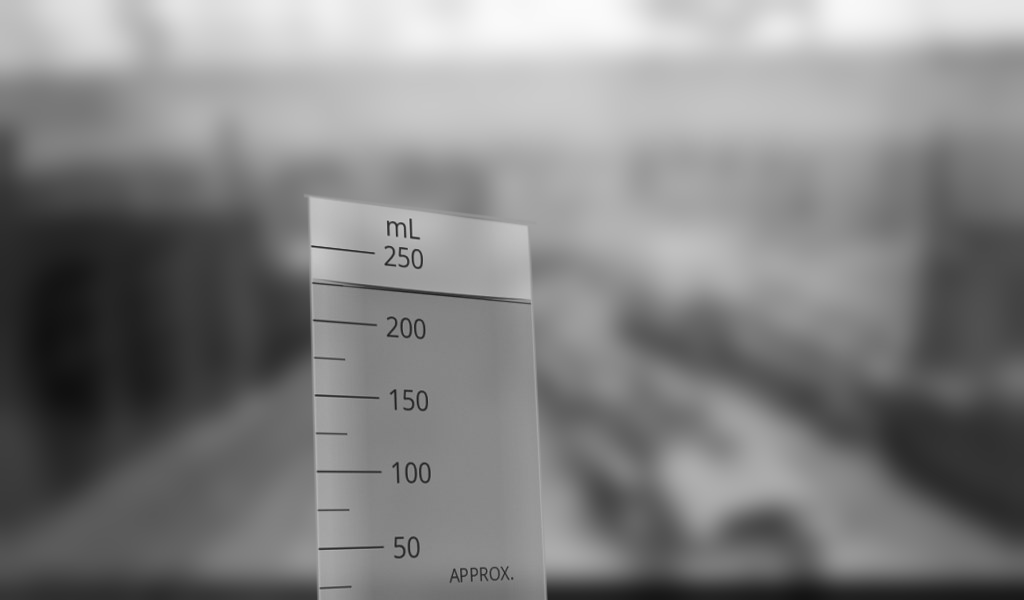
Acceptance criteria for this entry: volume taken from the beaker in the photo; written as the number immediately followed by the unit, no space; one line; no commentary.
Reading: 225mL
